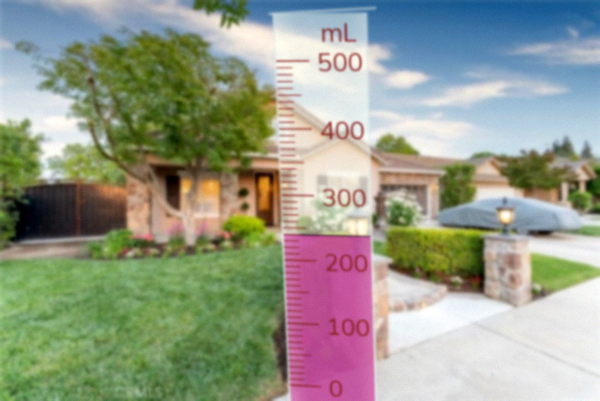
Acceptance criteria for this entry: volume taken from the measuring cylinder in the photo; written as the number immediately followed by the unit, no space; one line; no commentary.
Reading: 240mL
